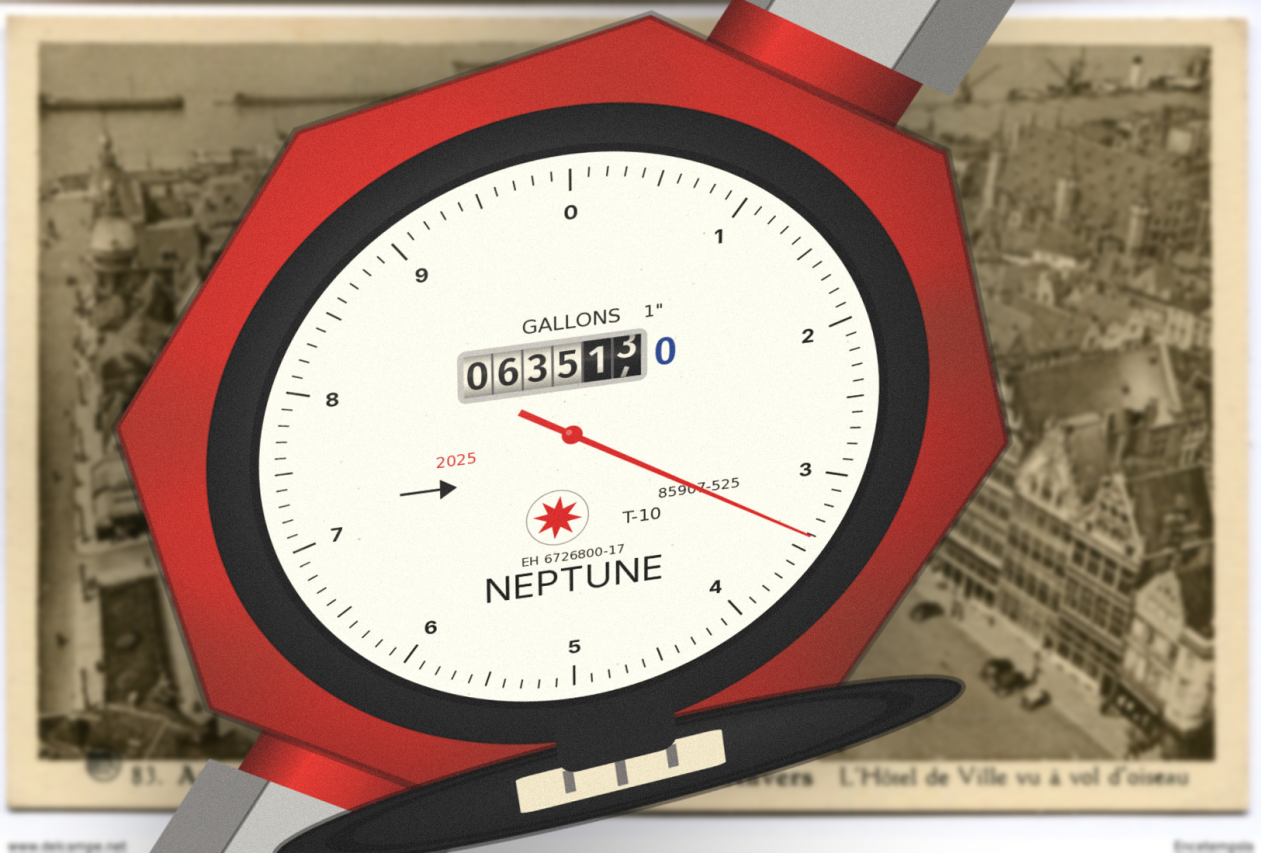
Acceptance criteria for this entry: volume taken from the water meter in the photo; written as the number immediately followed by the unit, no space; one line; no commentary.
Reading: 635133.4gal
